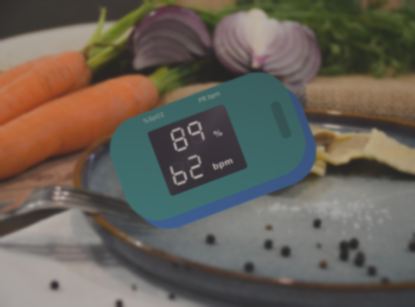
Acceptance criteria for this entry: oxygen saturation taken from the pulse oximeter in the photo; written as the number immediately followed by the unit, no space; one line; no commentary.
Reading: 89%
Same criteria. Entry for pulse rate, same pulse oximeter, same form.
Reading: 62bpm
